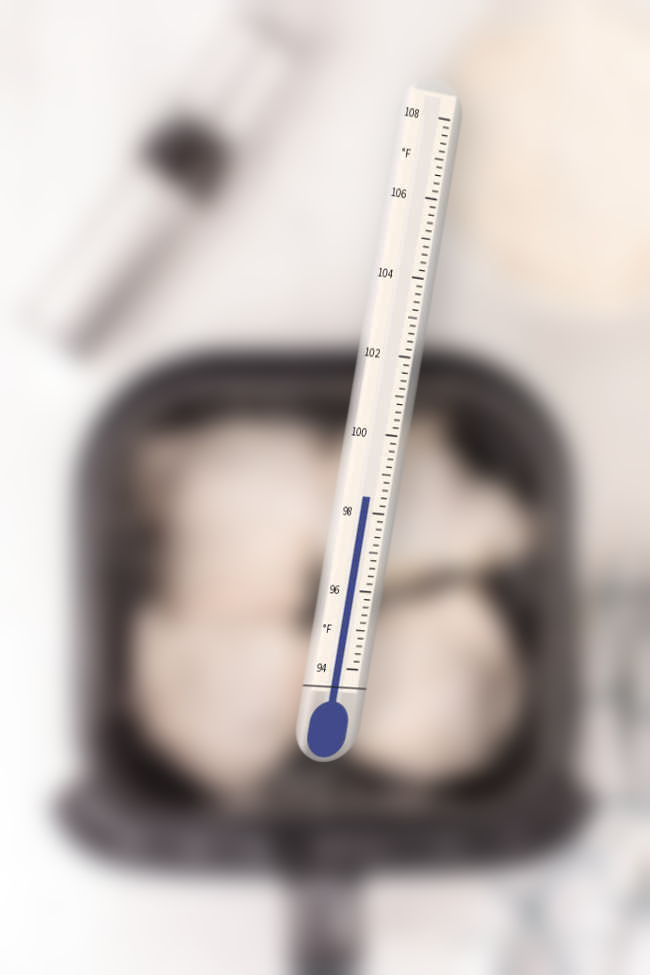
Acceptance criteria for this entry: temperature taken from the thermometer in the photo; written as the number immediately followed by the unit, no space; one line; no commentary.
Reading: 98.4°F
